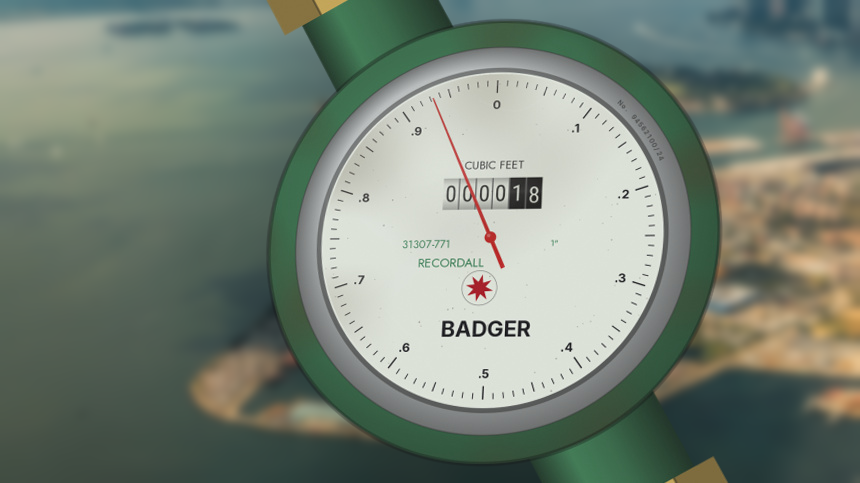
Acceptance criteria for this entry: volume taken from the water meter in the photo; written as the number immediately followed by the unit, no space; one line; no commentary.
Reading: 17.93ft³
